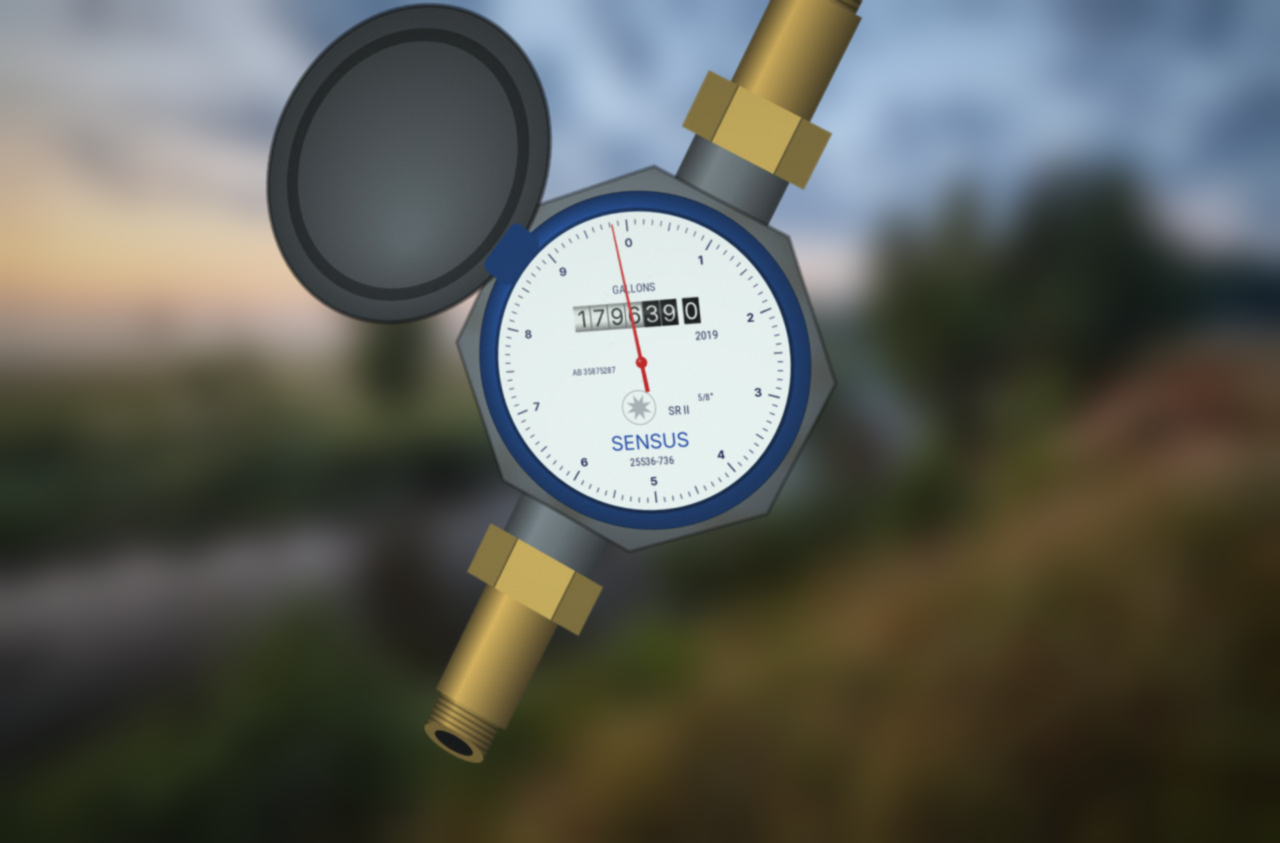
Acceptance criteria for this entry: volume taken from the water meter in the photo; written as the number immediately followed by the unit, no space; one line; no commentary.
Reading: 1796389.8gal
